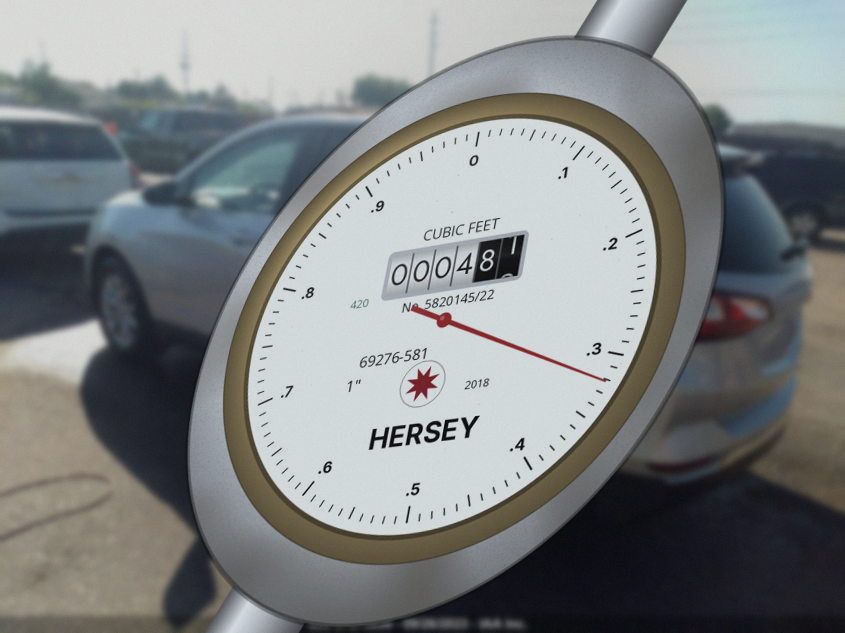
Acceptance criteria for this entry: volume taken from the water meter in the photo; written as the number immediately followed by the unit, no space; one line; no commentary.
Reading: 481.32ft³
